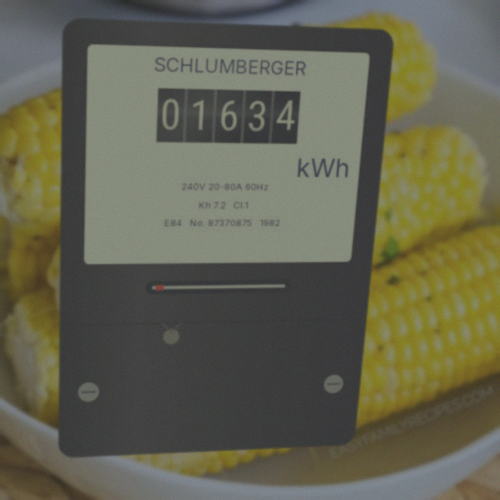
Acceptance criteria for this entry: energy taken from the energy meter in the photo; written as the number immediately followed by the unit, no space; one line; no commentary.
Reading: 1634kWh
